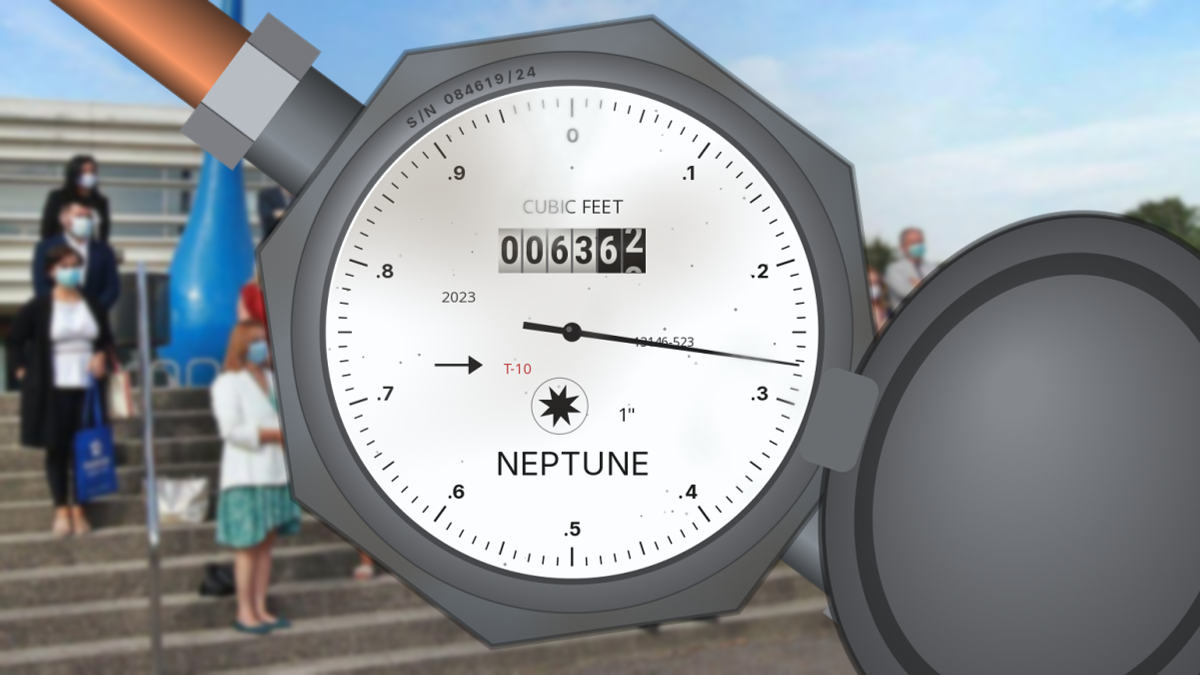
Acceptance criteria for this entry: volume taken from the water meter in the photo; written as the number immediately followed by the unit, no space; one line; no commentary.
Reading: 6362.27ft³
